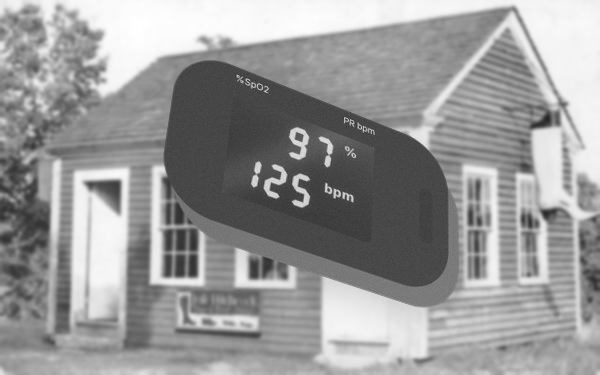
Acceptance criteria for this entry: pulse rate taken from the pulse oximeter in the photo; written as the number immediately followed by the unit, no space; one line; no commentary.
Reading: 125bpm
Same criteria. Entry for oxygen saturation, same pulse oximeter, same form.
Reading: 97%
